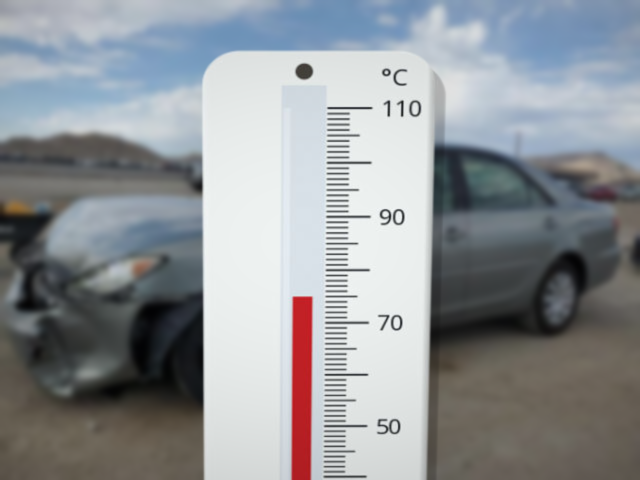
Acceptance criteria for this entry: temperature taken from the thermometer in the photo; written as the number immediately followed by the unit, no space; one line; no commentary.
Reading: 75°C
